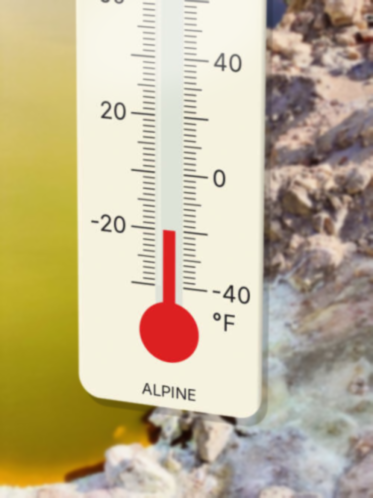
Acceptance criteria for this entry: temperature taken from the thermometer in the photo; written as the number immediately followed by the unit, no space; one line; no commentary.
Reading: -20°F
